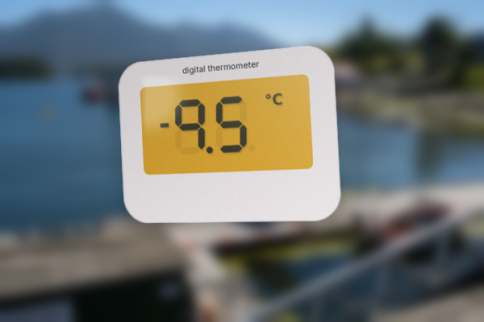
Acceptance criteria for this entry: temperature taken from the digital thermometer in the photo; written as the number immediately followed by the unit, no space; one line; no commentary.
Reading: -9.5°C
